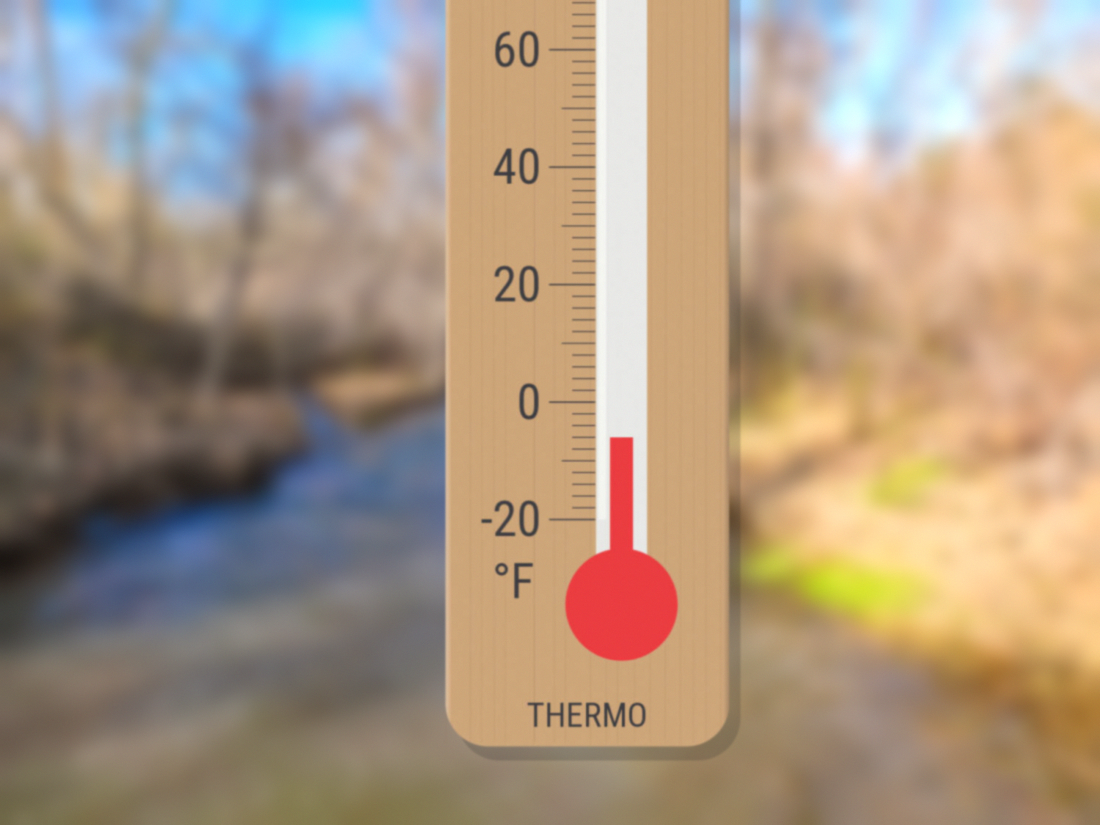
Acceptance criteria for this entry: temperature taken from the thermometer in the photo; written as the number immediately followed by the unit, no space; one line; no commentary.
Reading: -6°F
